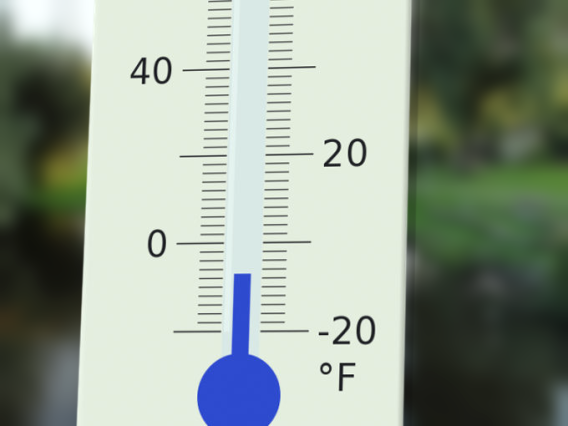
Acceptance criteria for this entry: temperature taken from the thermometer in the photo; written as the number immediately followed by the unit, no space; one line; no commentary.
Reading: -7°F
